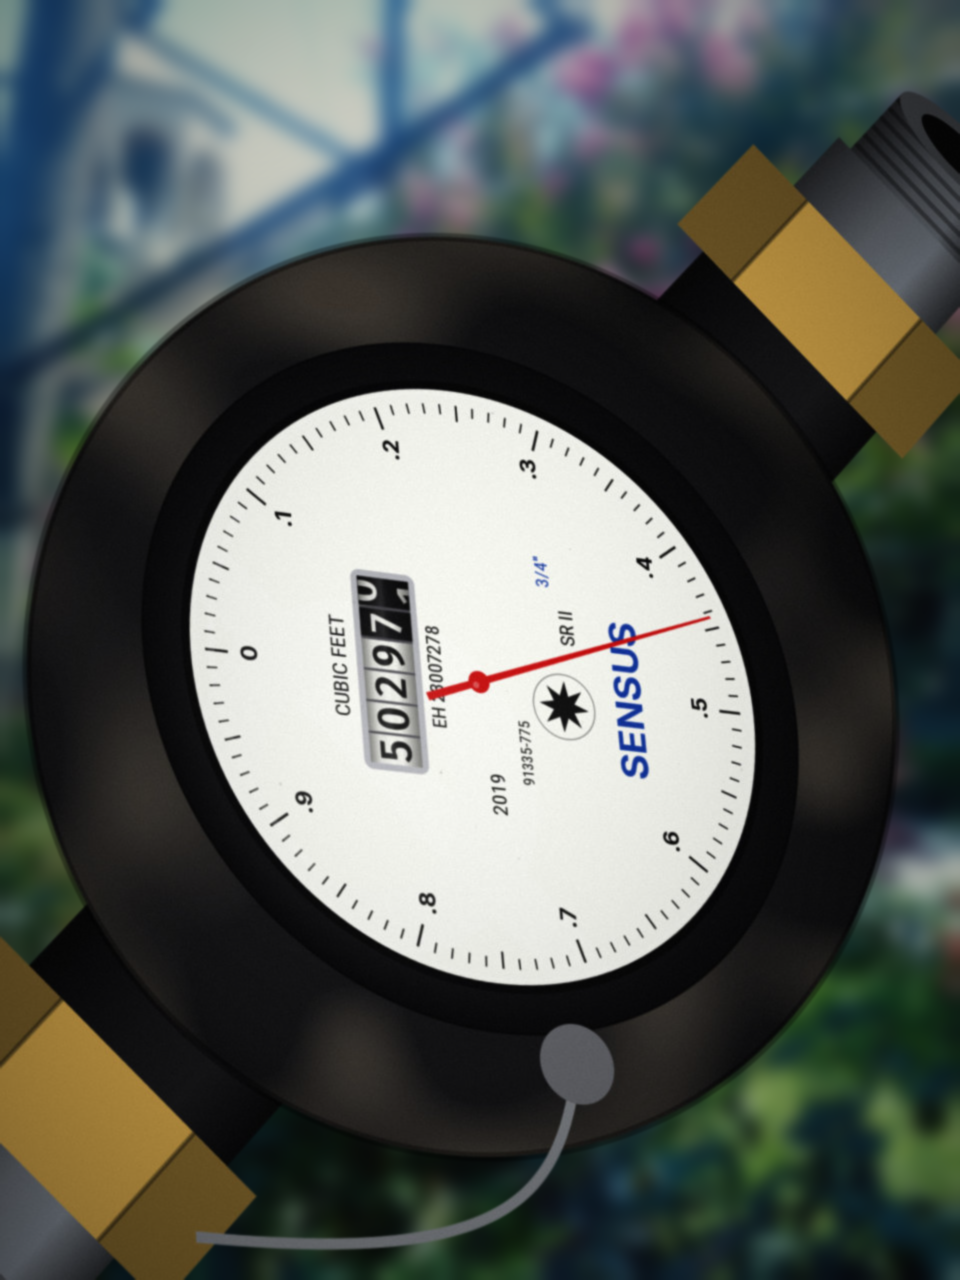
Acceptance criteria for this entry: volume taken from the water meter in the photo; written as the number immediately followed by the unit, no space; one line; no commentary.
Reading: 502970.44ft³
